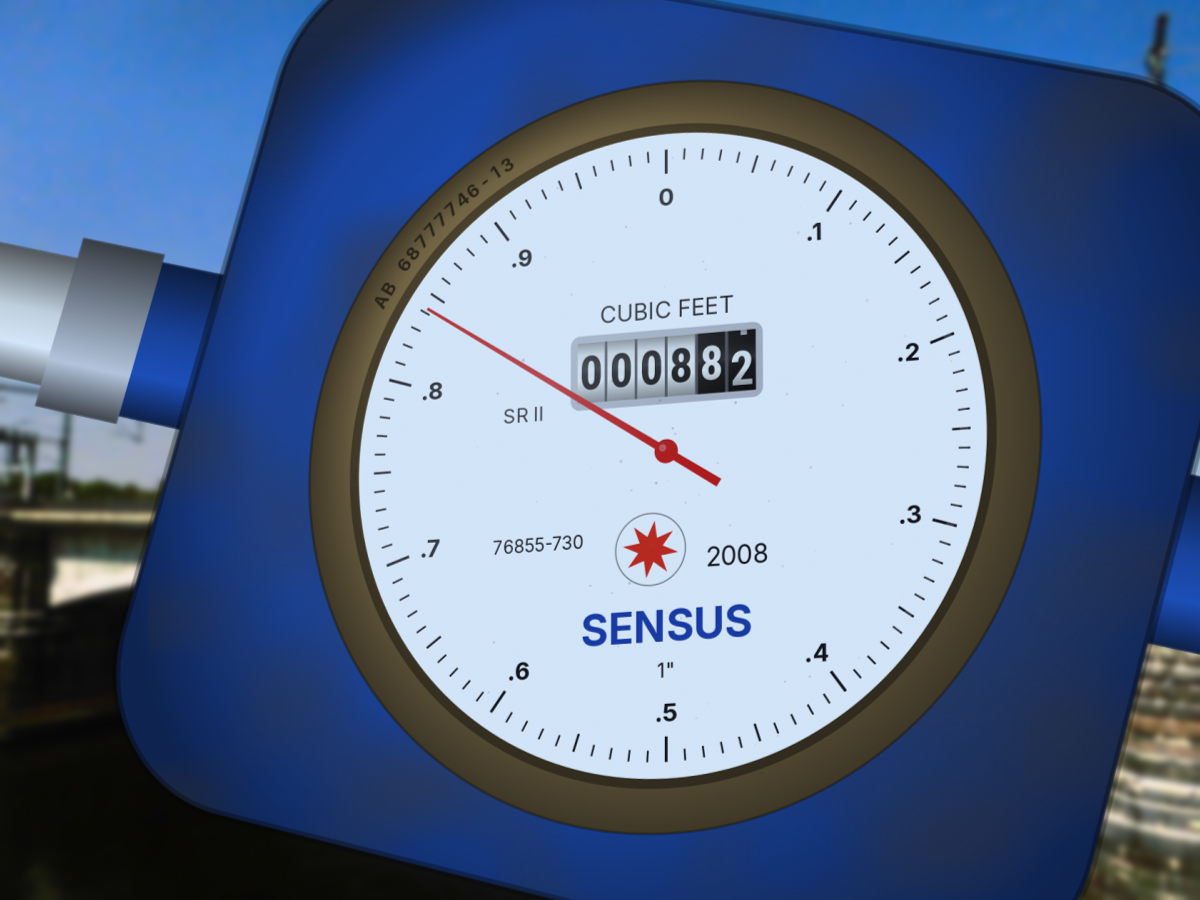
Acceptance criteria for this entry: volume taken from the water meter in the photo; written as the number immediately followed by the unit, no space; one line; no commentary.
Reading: 881.84ft³
